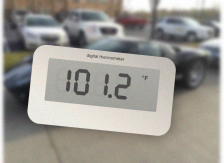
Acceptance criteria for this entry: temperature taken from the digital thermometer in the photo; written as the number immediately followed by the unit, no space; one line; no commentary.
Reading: 101.2°F
